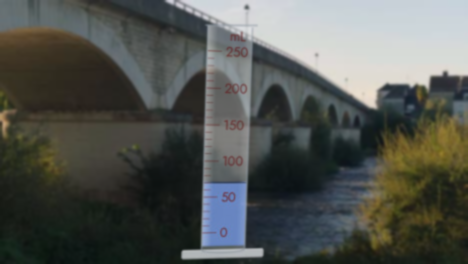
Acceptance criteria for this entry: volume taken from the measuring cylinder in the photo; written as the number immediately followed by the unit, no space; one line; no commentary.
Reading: 70mL
